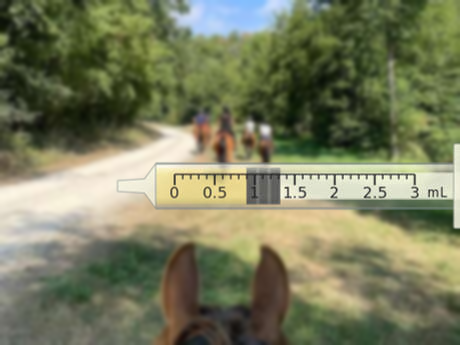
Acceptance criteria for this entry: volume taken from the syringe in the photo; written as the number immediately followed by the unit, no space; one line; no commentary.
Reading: 0.9mL
